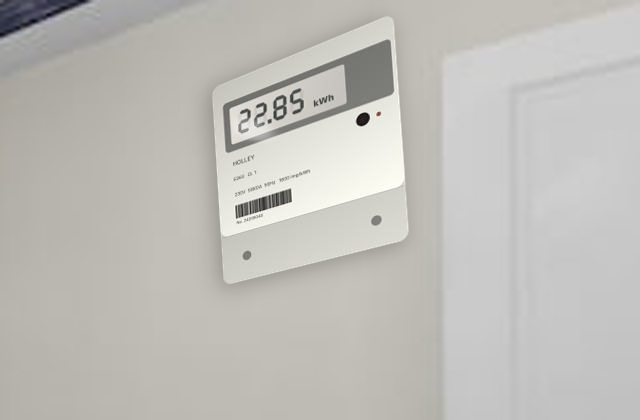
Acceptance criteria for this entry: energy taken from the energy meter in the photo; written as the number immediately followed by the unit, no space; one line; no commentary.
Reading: 22.85kWh
